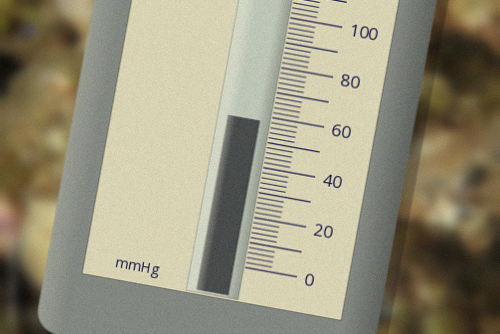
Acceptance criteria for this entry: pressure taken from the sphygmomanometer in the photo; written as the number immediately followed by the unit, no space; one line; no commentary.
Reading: 58mmHg
